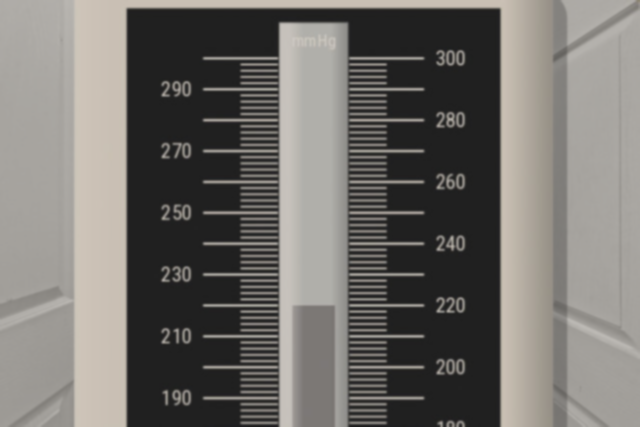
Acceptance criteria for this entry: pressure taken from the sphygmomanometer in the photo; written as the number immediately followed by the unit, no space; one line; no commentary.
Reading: 220mmHg
